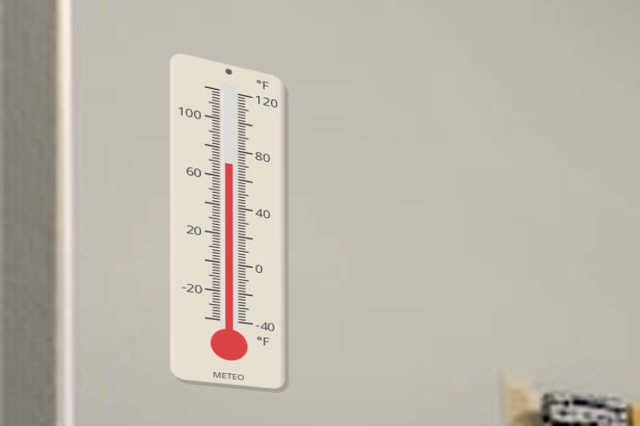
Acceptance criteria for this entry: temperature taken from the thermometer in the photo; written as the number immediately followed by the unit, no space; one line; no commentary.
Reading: 70°F
